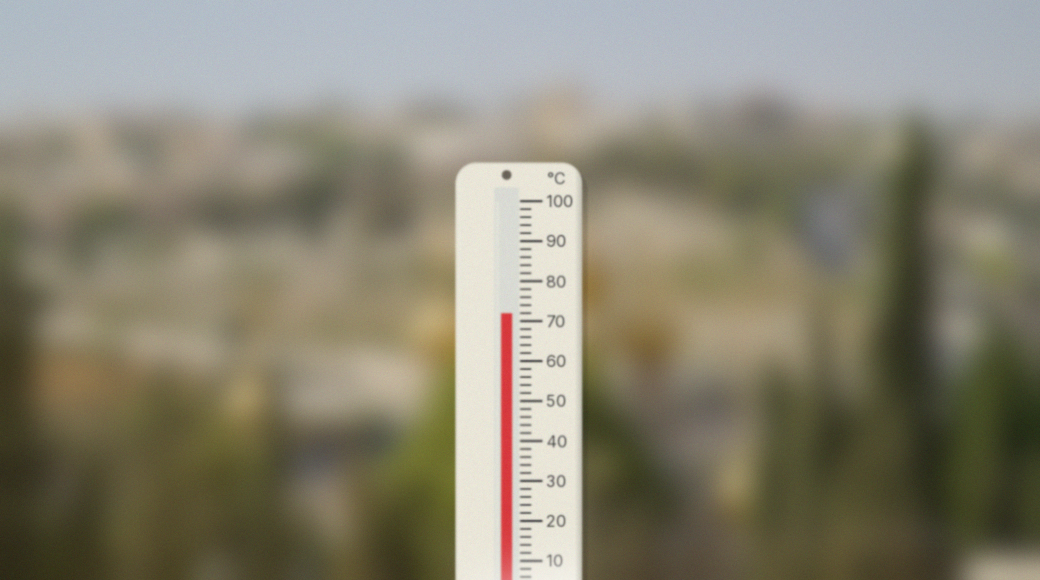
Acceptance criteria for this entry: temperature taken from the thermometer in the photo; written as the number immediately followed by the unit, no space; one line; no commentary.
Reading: 72°C
